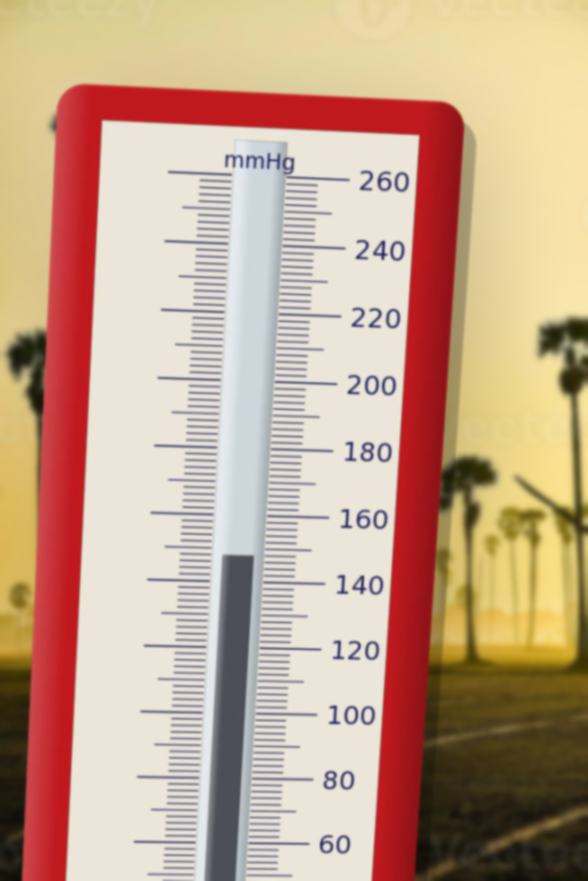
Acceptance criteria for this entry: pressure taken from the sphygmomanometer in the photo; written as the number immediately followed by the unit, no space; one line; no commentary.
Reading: 148mmHg
